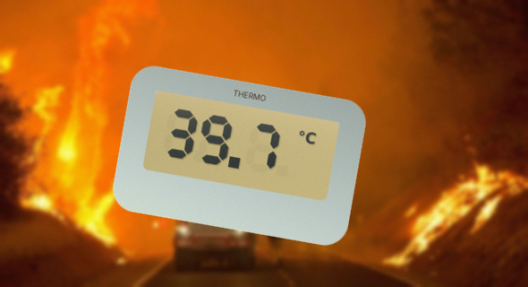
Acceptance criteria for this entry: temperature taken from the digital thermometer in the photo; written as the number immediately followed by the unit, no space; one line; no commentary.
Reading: 39.7°C
